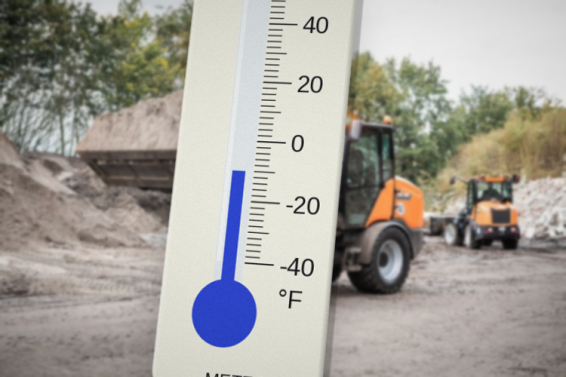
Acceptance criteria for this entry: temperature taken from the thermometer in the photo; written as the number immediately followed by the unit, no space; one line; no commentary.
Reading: -10°F
